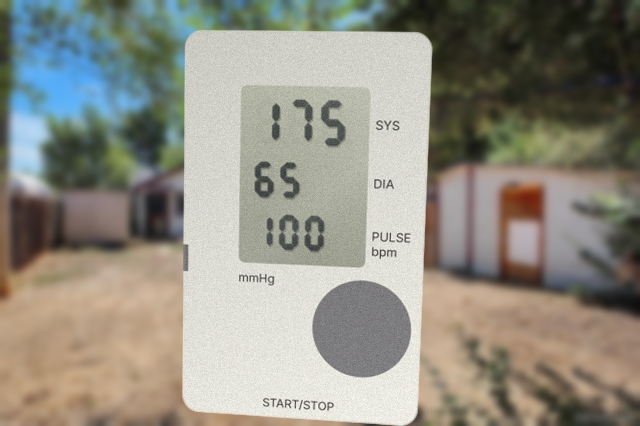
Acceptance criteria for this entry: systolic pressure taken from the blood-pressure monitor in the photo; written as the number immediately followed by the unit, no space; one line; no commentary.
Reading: 175mmHg
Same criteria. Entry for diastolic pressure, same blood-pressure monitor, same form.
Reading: 65mmHg
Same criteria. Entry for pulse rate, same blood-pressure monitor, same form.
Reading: 100bpm
